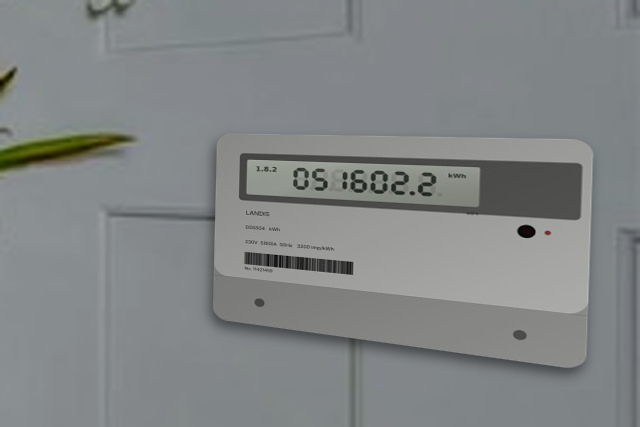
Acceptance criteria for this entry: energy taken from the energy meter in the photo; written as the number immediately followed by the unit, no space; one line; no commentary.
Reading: 51602.2kWh
